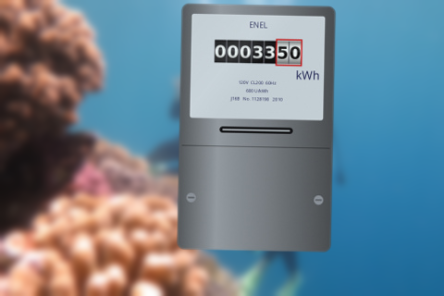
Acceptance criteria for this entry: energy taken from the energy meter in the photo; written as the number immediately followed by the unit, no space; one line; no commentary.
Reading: 33.50kWh
